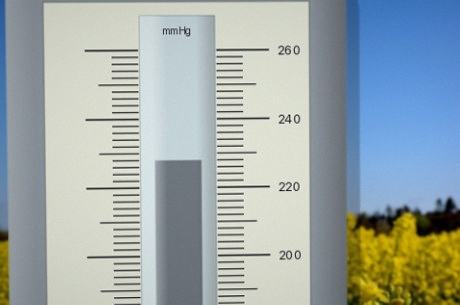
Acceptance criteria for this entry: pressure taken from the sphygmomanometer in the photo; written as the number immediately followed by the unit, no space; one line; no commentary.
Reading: 228mmHg
